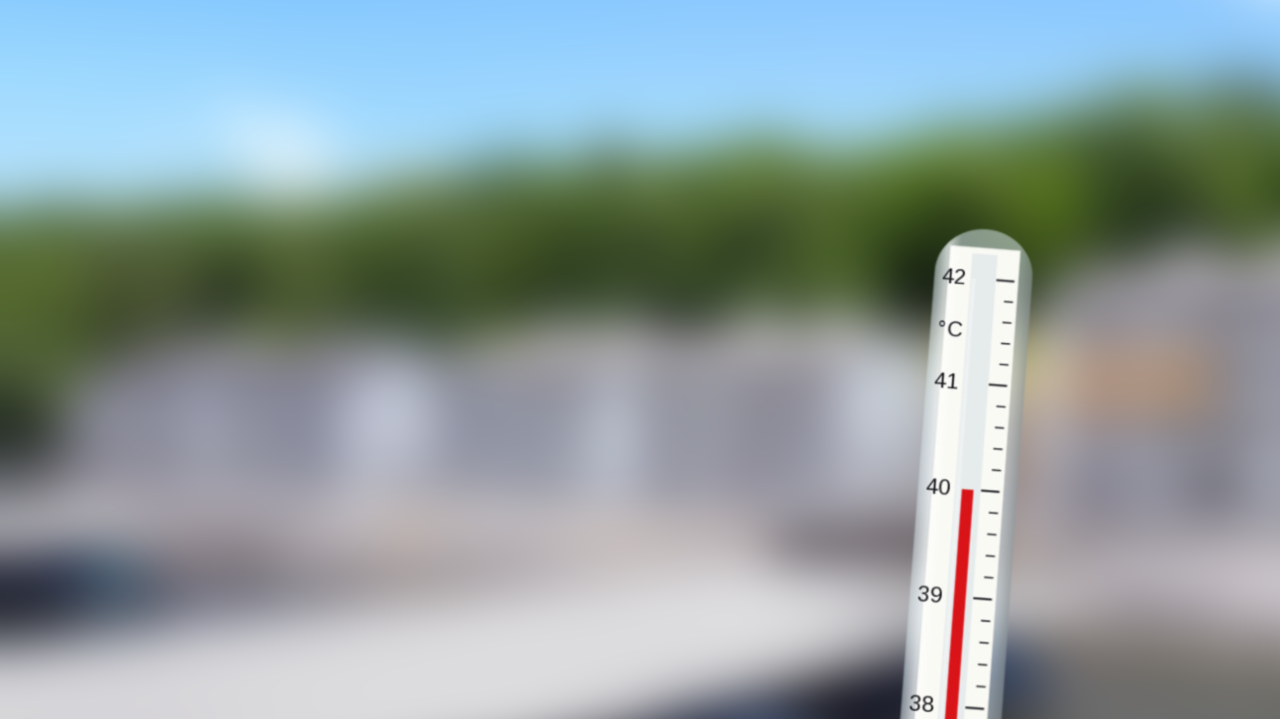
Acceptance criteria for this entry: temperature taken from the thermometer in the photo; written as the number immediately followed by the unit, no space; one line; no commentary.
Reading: 40°C
